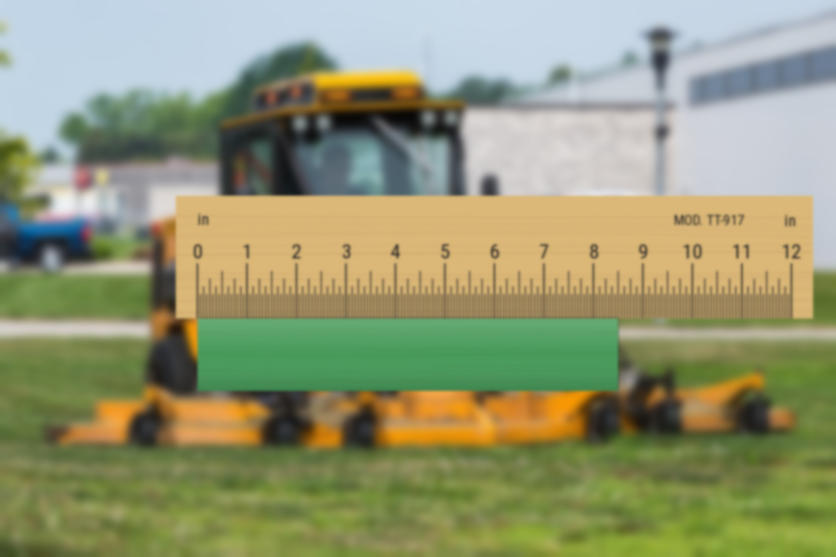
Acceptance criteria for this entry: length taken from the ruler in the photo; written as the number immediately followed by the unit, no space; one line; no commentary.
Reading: 8.5in
